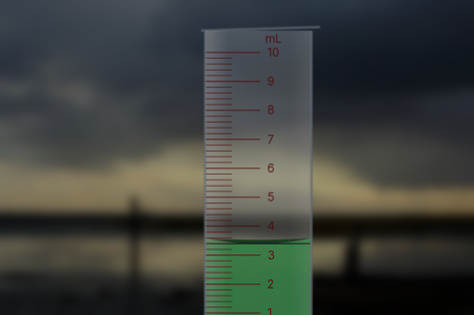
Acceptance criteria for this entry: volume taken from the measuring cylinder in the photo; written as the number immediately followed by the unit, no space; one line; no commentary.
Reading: 3.4mL
